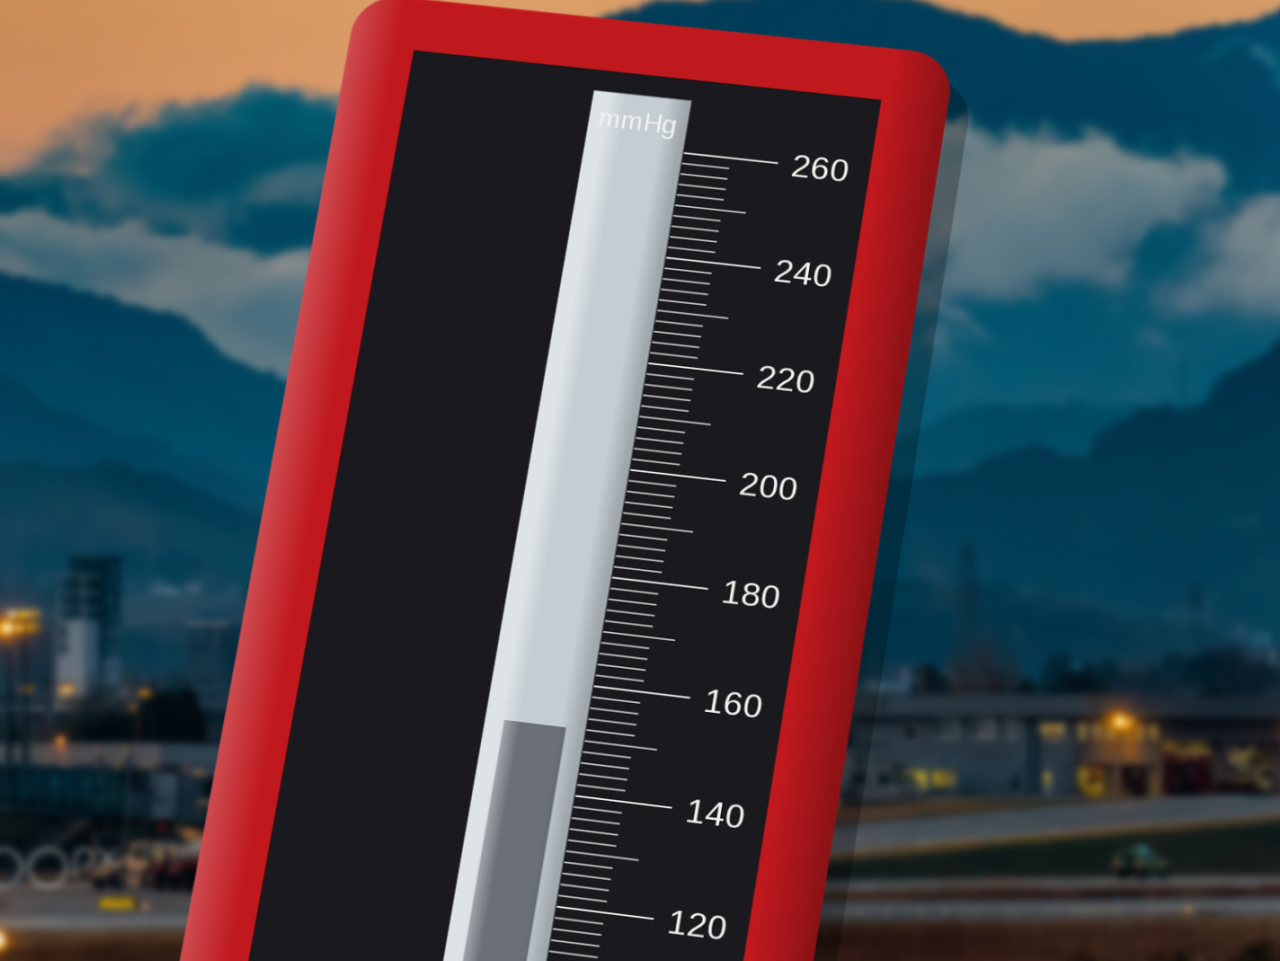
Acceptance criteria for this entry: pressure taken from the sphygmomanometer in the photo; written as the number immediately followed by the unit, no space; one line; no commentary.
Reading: 152mmHg
